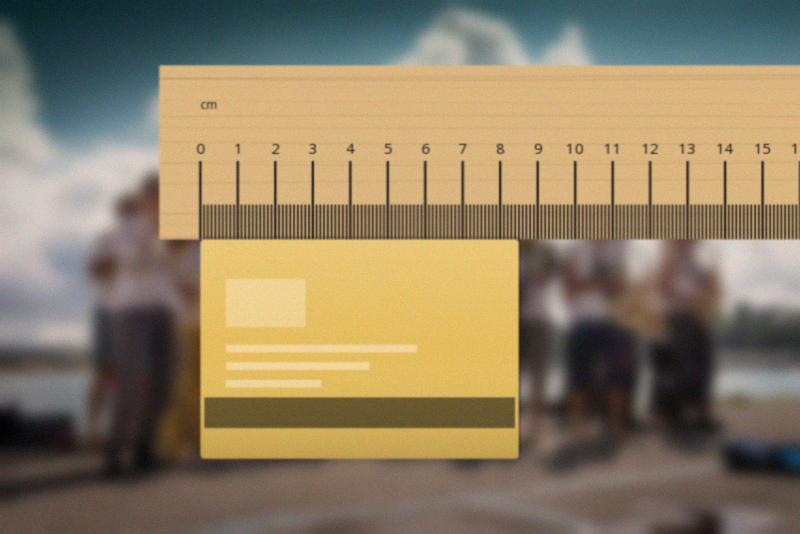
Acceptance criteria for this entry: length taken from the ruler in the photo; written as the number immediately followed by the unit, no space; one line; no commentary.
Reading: 8.5cm
